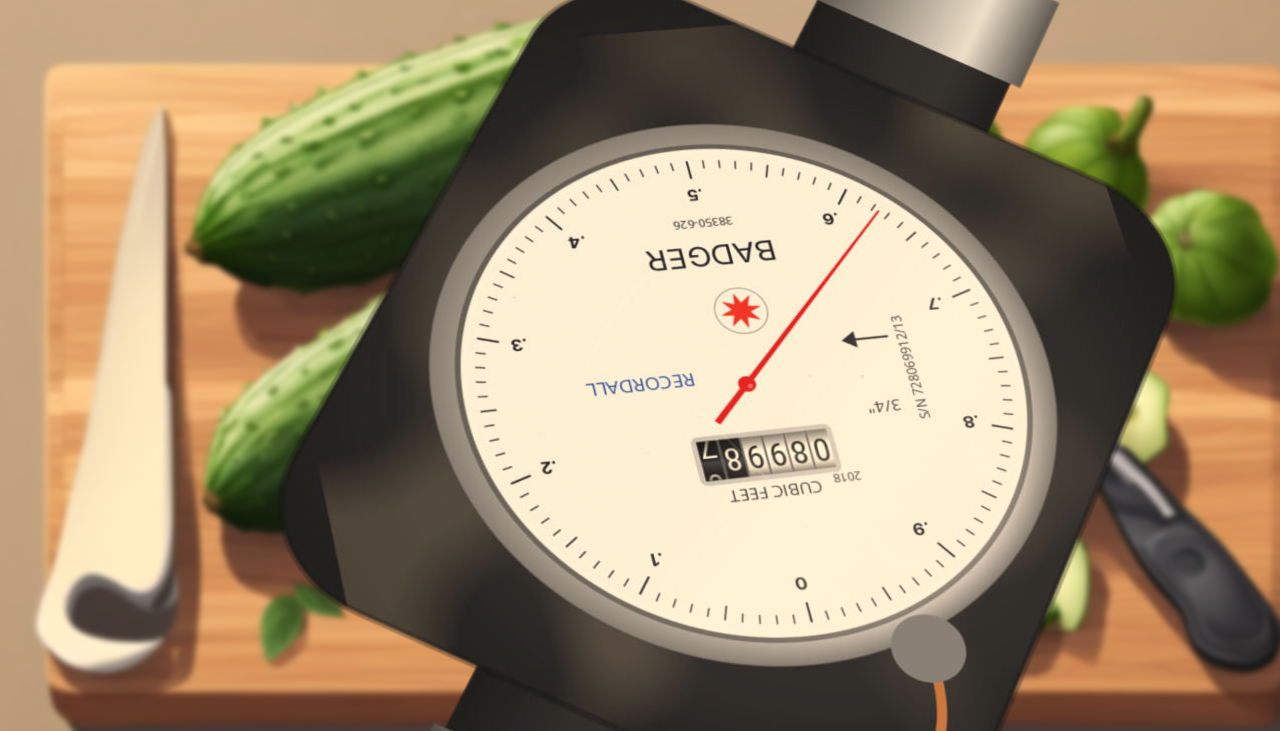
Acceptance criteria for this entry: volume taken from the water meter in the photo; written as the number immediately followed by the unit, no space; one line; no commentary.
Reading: 89986.62ft³
